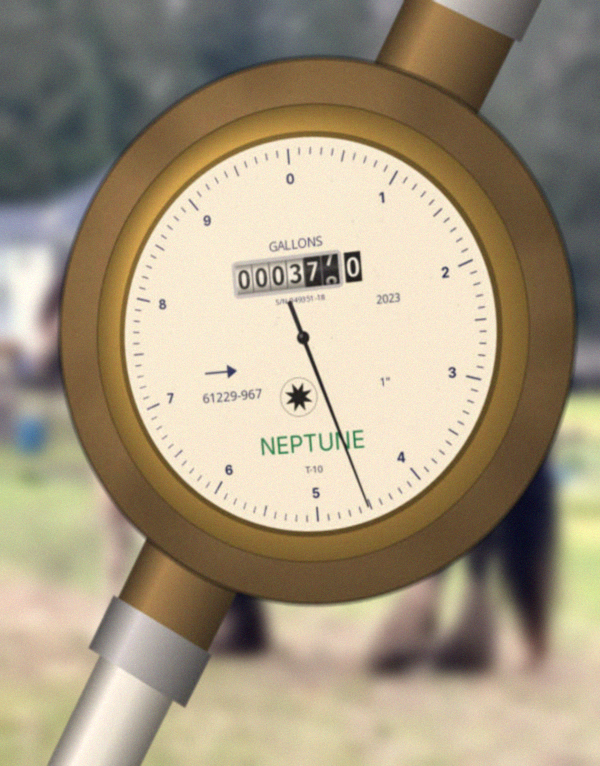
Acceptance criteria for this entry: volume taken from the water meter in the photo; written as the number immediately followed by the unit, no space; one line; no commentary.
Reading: 3774.5gal
